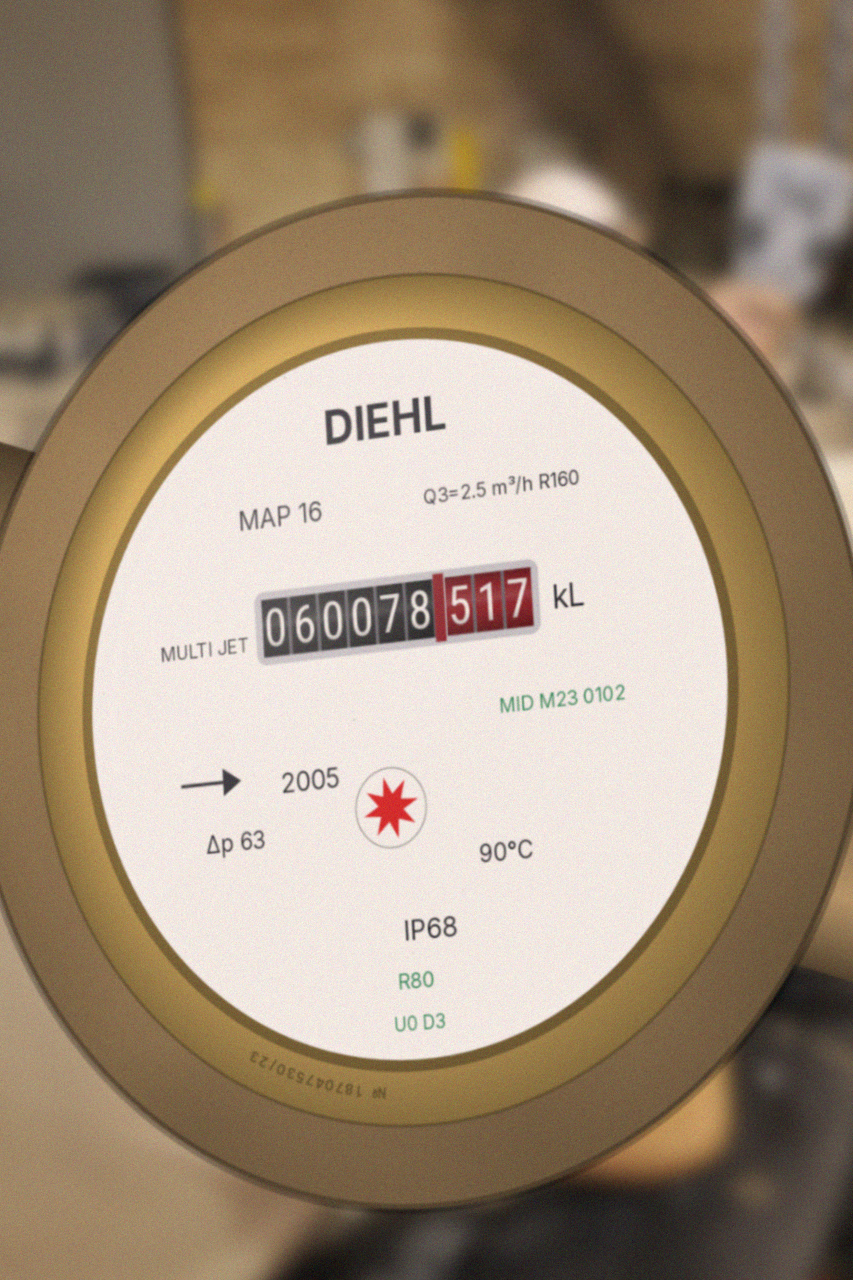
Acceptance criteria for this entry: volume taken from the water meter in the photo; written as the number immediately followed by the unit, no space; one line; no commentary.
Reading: 60078.517kL
